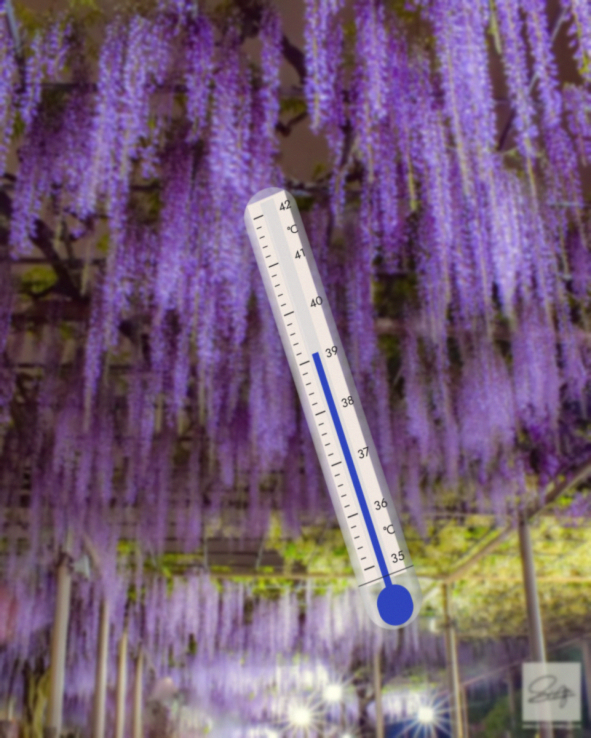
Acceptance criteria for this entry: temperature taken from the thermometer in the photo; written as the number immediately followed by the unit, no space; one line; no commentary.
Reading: 39.1°C
